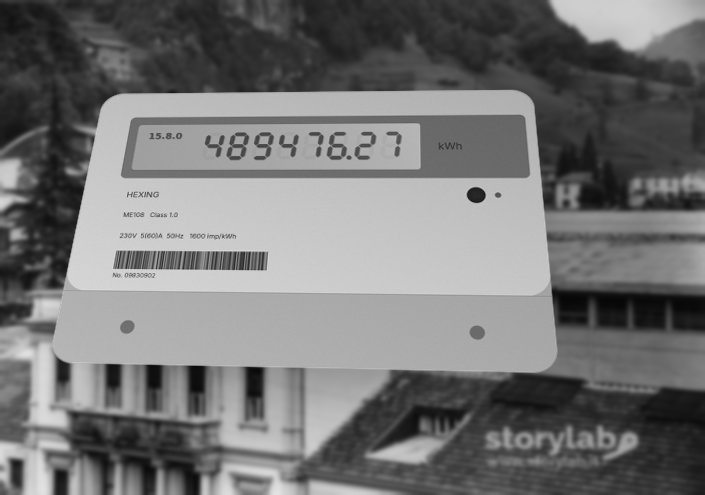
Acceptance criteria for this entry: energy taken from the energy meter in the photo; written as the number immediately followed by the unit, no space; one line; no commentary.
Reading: 489476.27kWh
